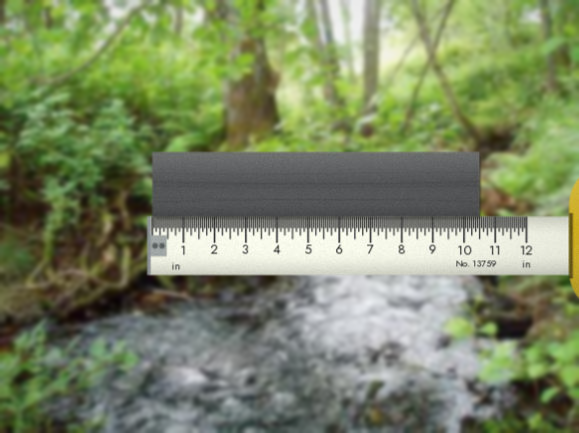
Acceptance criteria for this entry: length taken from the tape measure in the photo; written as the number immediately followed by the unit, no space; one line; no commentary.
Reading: 10.5in
